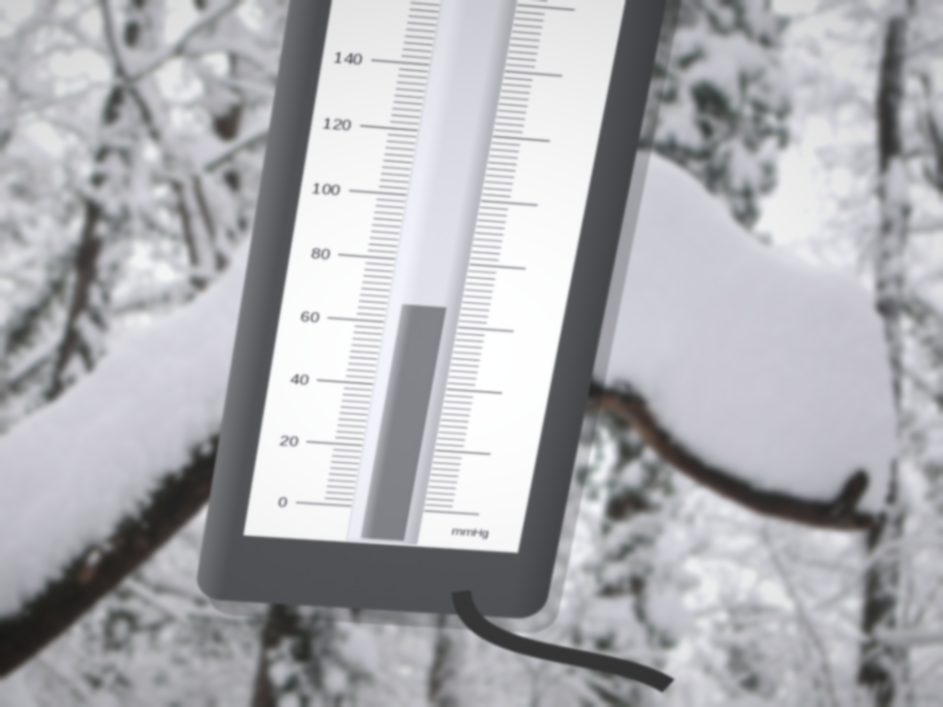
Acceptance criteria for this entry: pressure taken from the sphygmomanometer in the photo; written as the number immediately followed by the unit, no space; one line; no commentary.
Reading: 66mmHg
